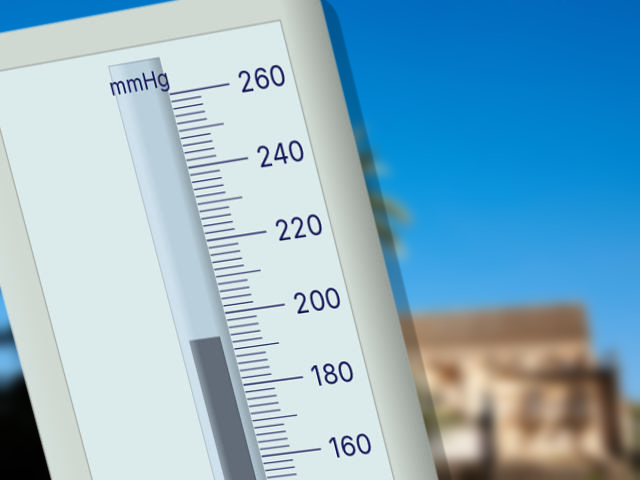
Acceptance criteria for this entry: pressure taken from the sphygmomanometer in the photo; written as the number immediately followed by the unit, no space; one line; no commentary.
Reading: 194mmHg
